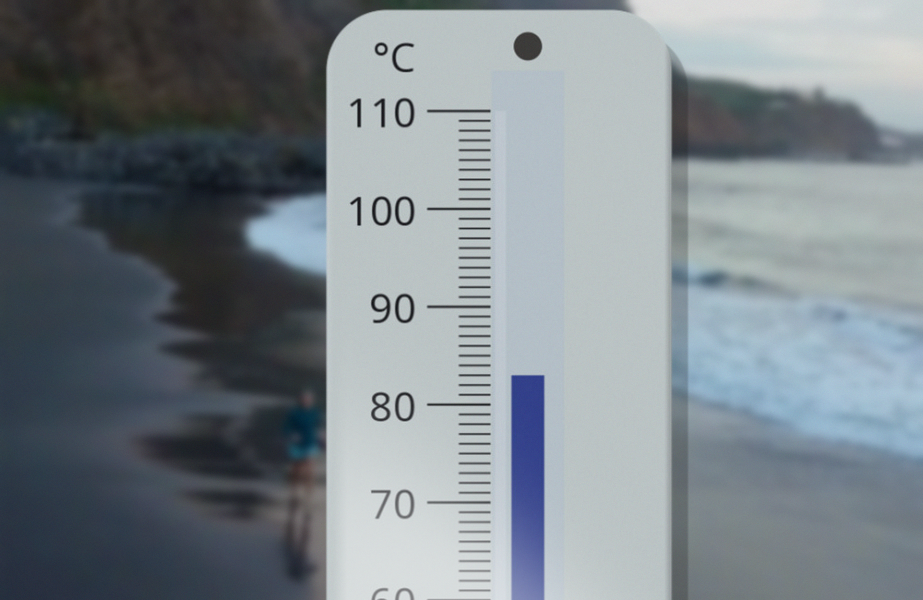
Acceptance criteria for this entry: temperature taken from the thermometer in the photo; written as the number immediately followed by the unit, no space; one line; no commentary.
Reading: 83°C
